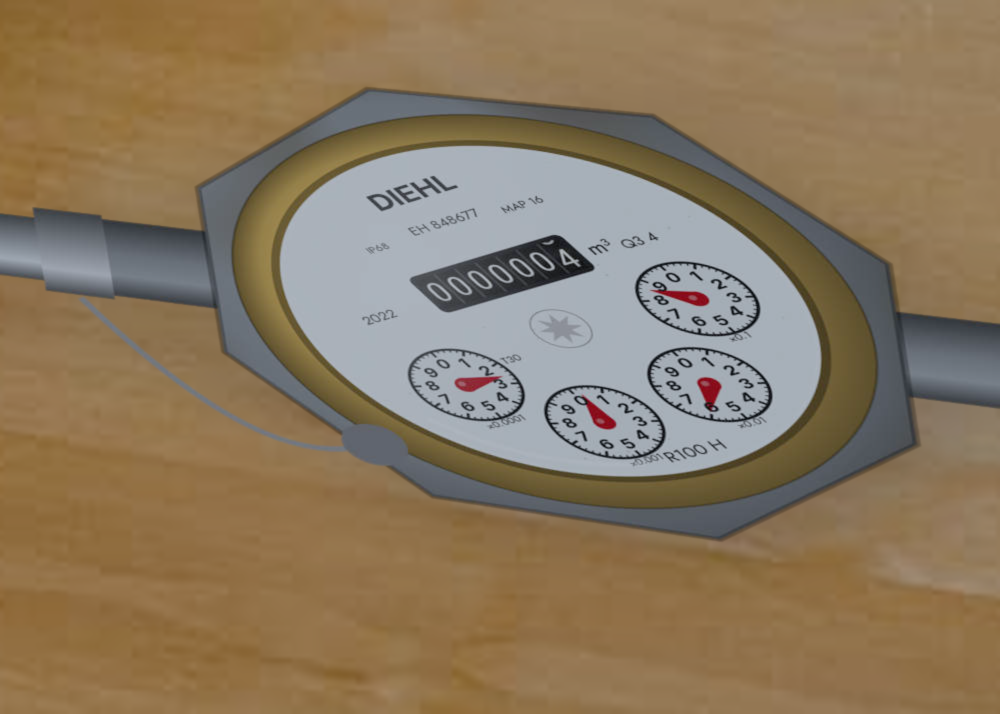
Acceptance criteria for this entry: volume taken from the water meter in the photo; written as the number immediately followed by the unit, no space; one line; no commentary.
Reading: 3.8602m³
